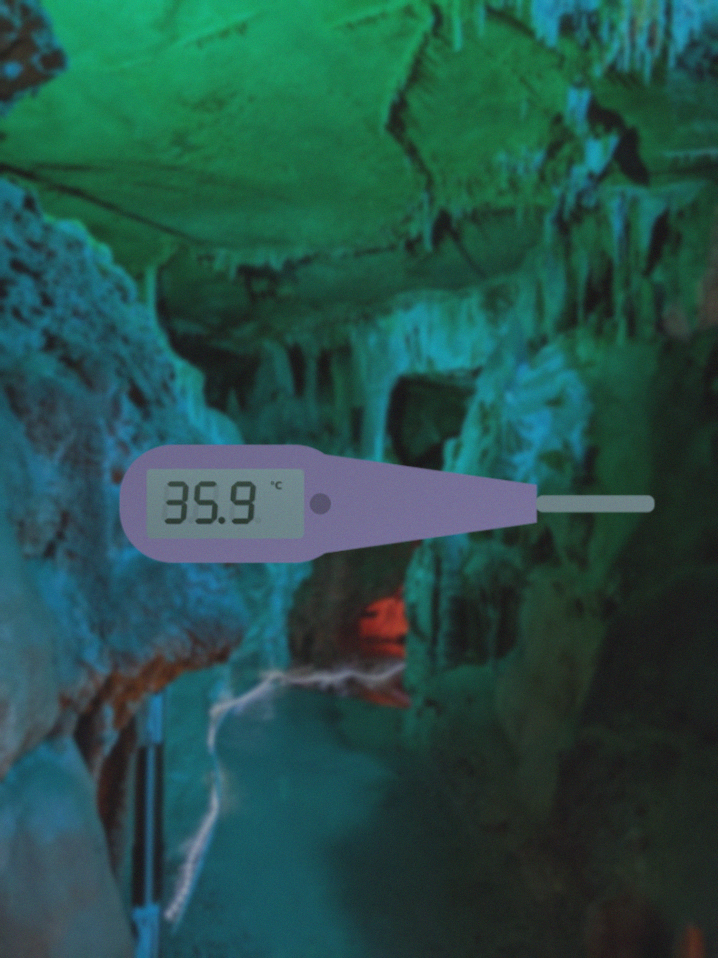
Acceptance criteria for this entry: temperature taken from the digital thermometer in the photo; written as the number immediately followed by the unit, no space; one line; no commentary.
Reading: 35.9°C
